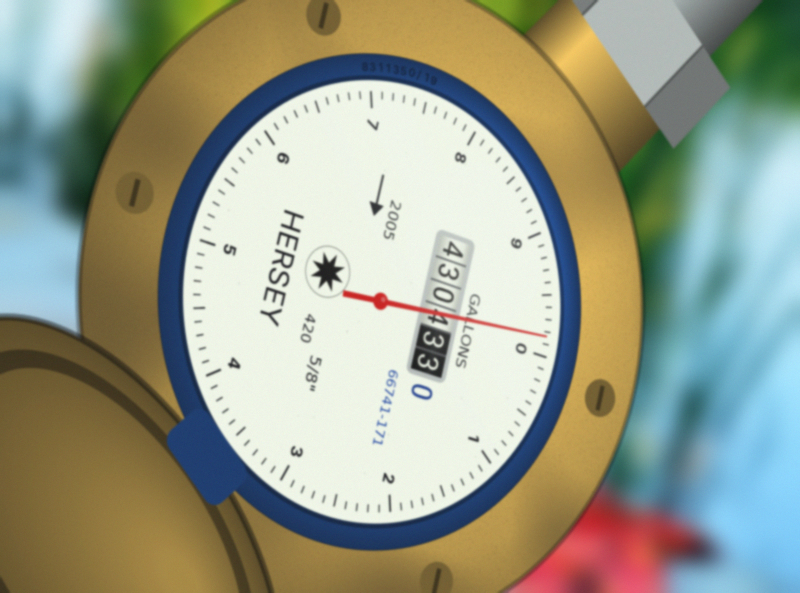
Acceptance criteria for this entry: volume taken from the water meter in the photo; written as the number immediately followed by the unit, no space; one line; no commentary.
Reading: 4304329.8gal
